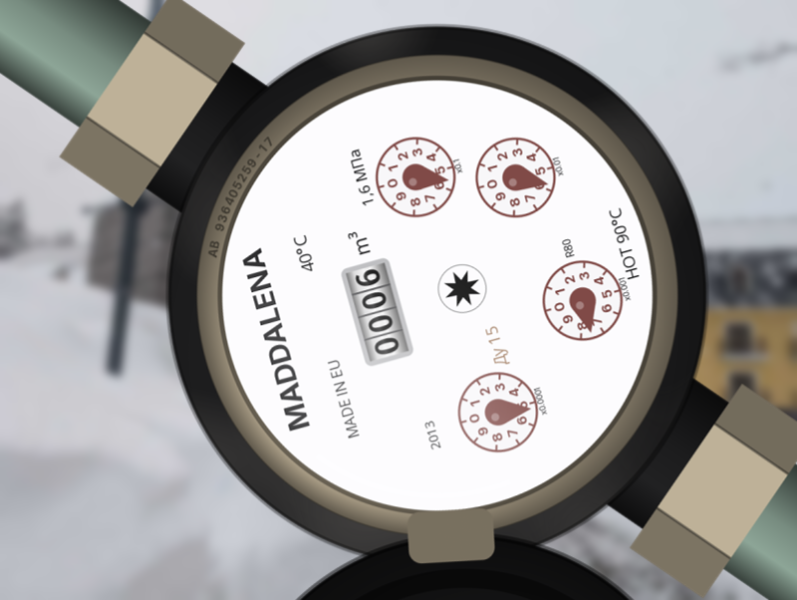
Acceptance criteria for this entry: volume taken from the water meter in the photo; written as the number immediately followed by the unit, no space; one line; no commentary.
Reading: 6.5575m³
